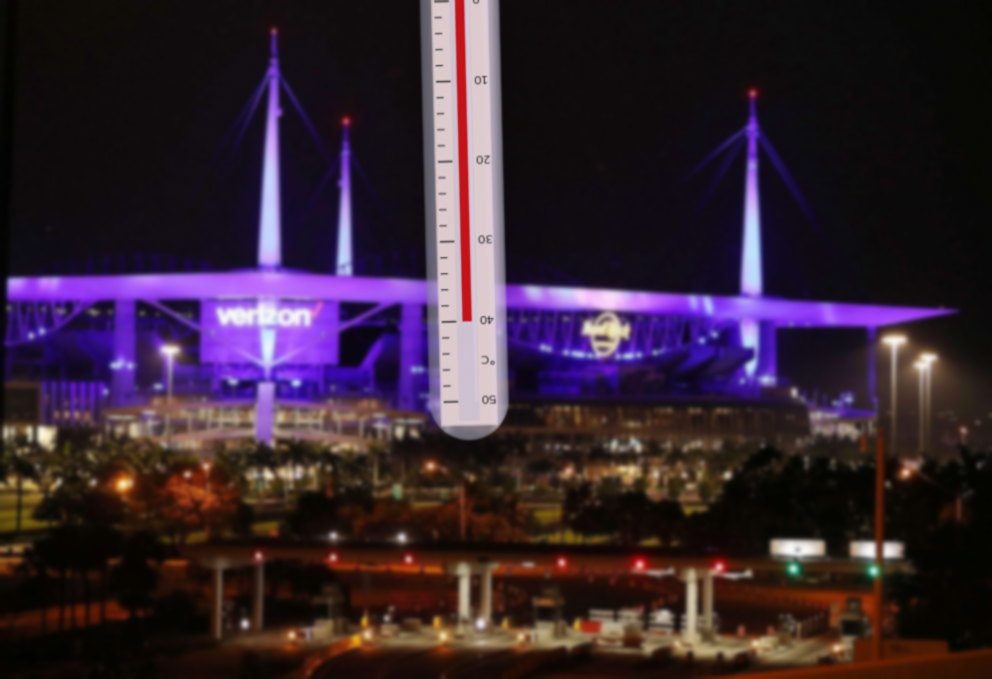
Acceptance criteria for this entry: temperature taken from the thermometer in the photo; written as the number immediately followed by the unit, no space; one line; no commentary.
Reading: 40°C
